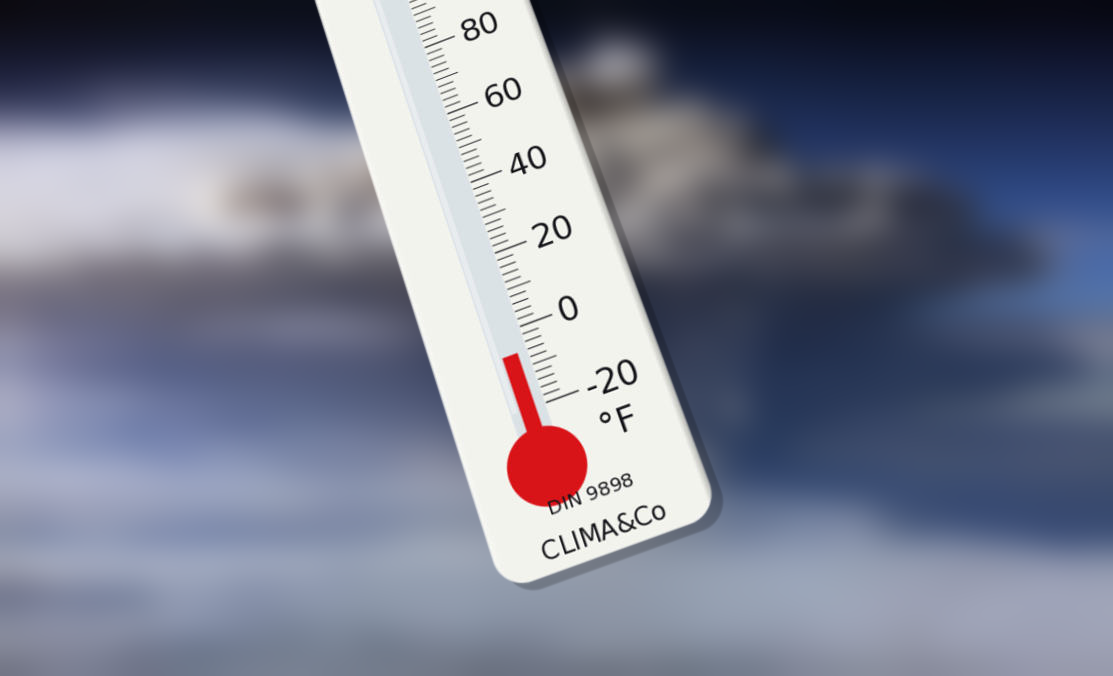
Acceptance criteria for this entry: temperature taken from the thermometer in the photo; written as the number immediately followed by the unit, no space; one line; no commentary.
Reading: -6°F
